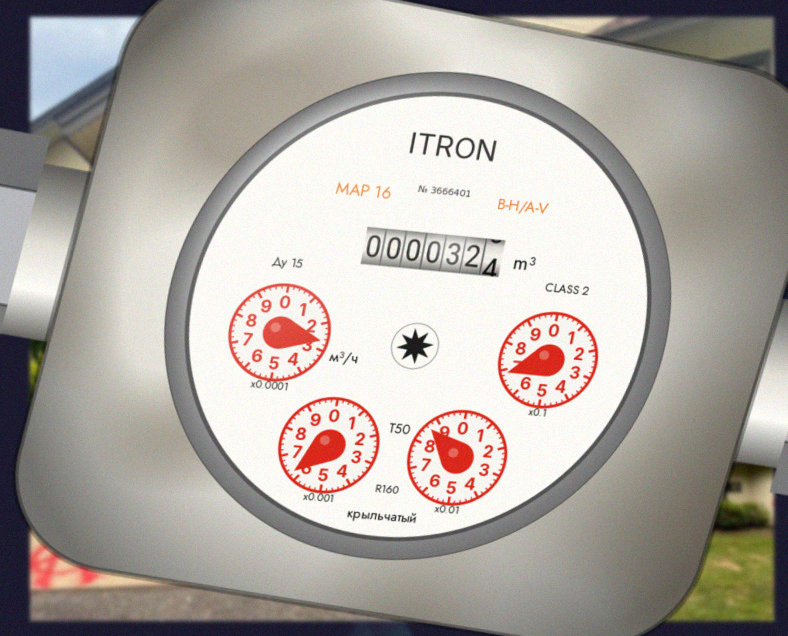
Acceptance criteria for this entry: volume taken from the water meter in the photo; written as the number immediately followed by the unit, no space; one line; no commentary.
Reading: 323.6862m³
